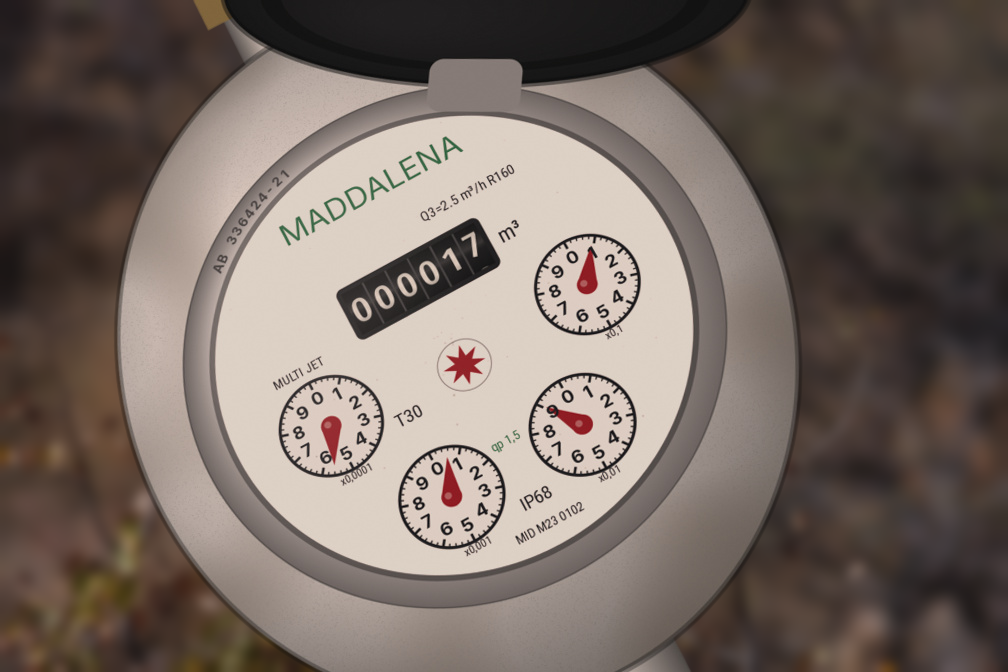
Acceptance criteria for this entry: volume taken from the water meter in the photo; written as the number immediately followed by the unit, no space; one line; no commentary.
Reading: 17.0905m³
